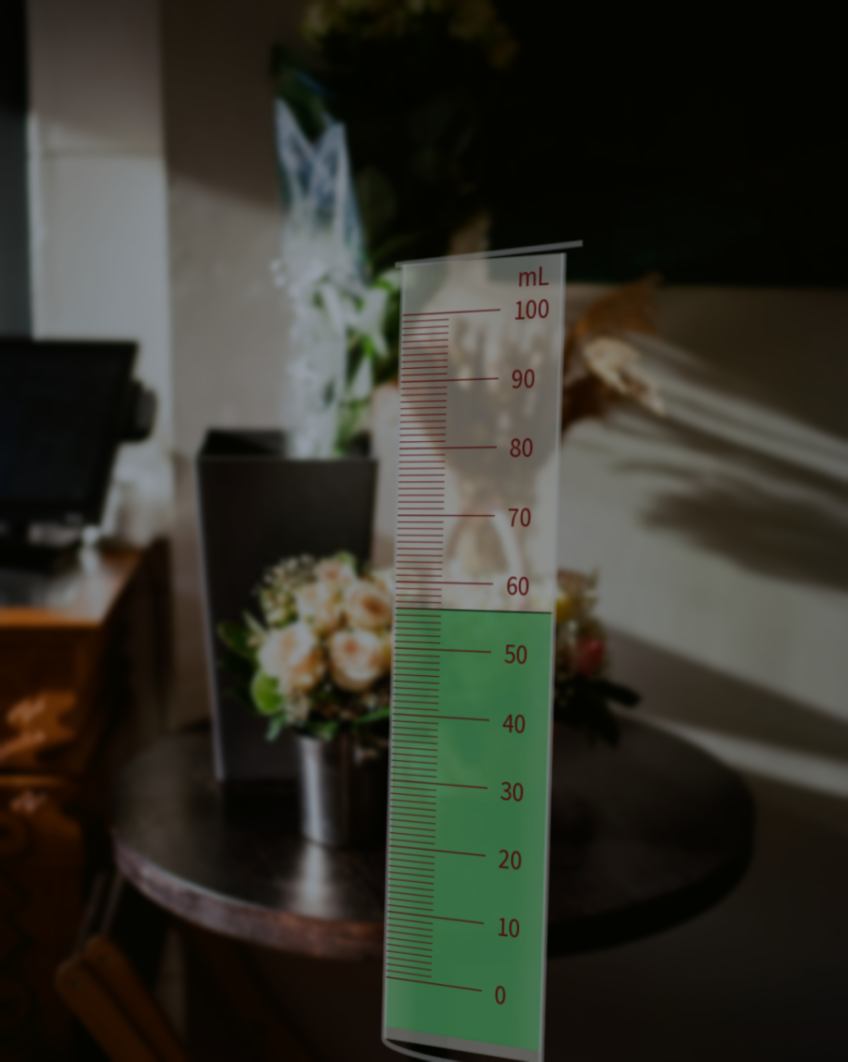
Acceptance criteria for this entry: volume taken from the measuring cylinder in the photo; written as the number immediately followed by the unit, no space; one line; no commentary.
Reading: 56mL
